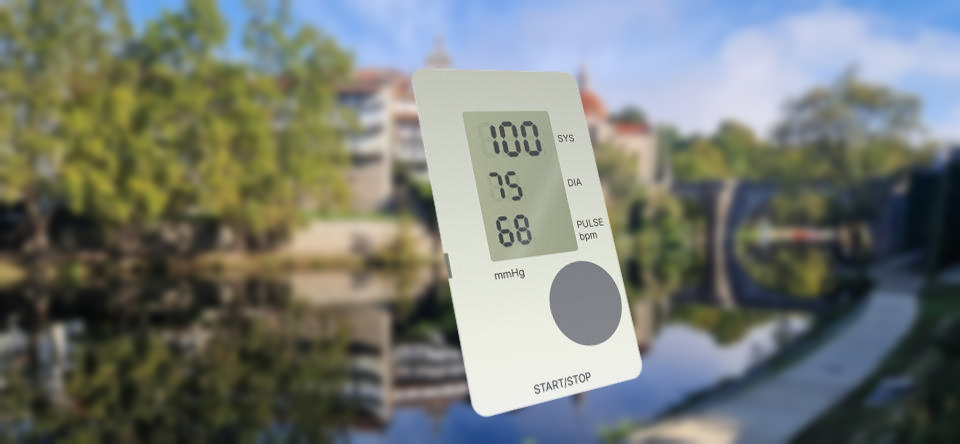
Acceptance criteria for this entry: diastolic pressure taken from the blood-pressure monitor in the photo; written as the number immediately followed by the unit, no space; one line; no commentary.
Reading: 75mmHg
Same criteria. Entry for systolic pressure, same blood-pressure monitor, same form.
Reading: 100mmHg
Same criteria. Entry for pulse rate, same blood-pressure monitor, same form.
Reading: 68bpm
